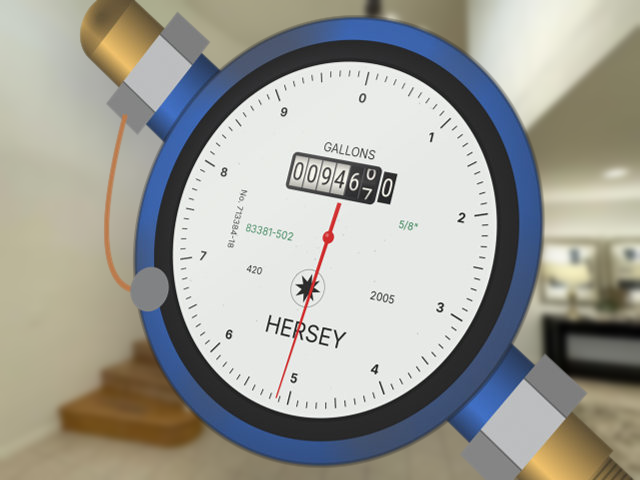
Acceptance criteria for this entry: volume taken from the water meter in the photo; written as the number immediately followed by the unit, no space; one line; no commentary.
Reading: 94665.1gal
